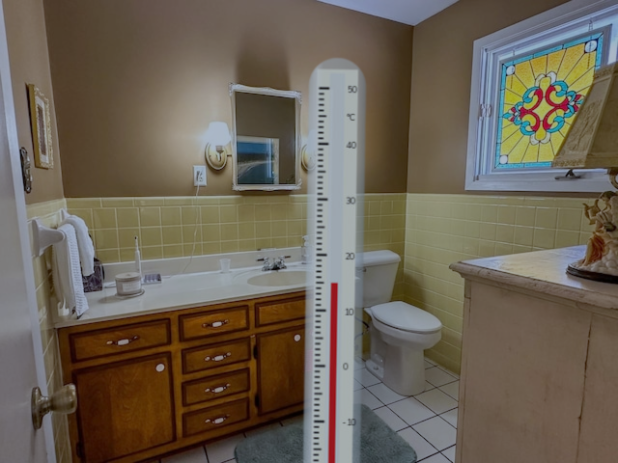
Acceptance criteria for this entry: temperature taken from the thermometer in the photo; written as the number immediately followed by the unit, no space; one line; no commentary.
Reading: 15°C
